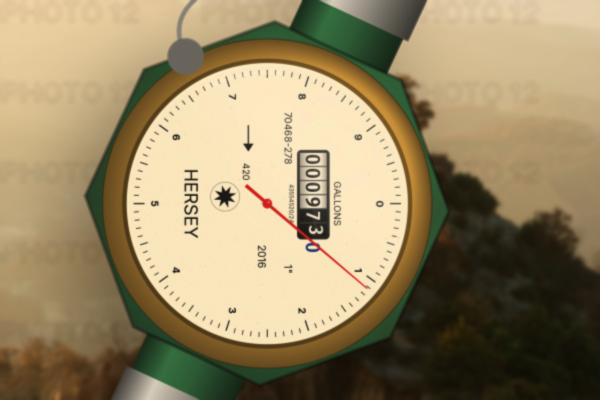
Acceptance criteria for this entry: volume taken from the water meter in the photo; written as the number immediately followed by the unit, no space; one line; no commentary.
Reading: 9731.1gal
